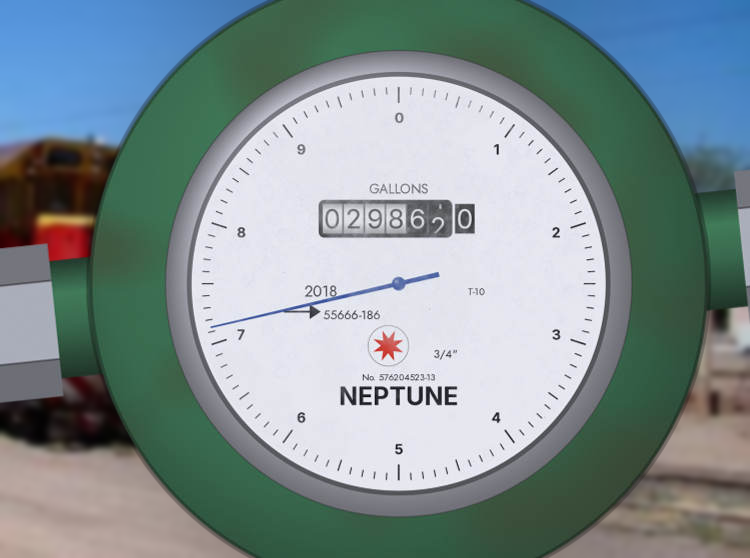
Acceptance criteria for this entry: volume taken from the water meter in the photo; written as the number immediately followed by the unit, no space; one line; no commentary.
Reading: 298617.1gal
